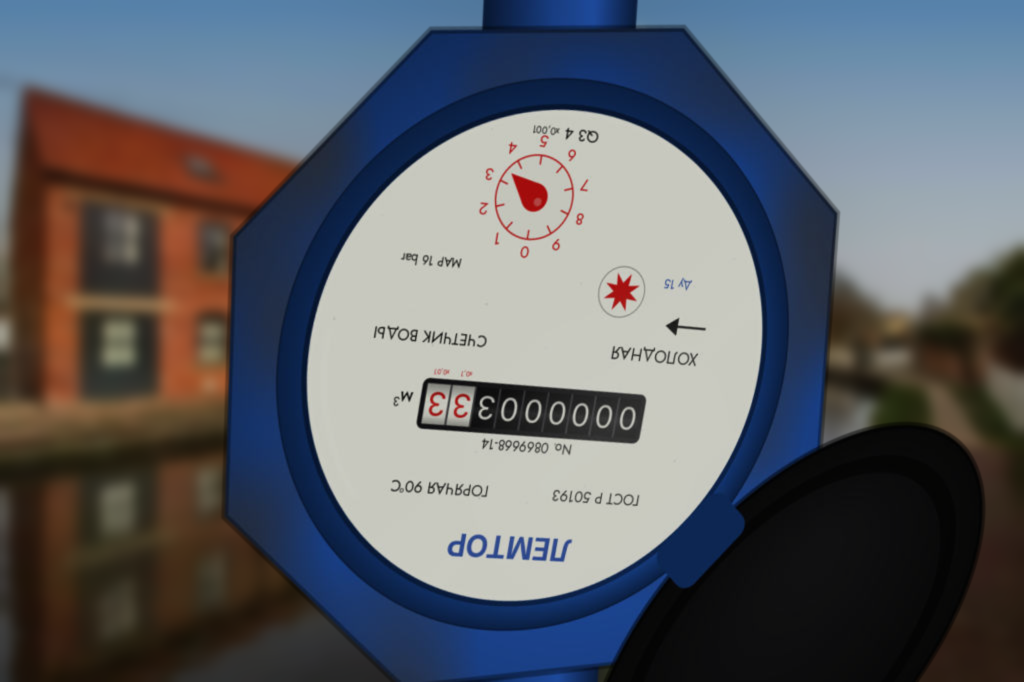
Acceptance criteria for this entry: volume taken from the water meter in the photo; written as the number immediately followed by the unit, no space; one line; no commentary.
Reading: 3.333m³
